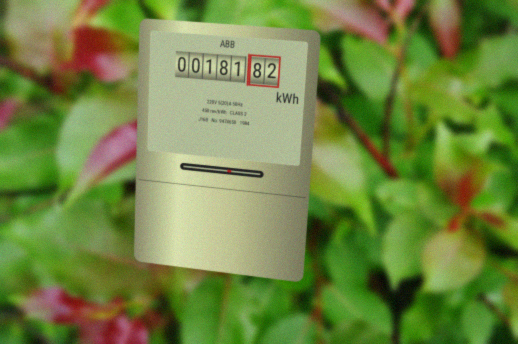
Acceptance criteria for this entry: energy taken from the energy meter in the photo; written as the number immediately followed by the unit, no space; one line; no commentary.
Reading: 181.82kWh
